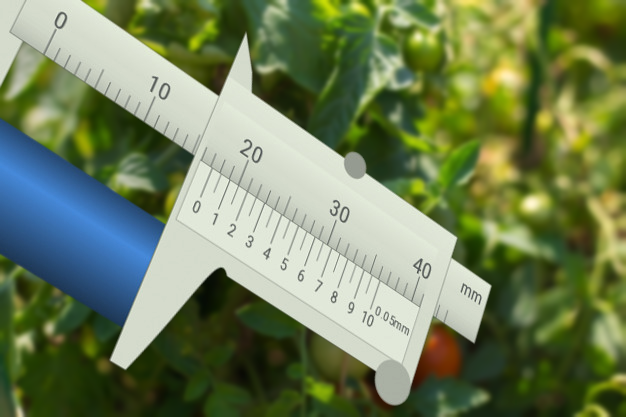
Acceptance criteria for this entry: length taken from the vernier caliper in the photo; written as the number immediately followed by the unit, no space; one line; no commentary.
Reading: 17.2mm
